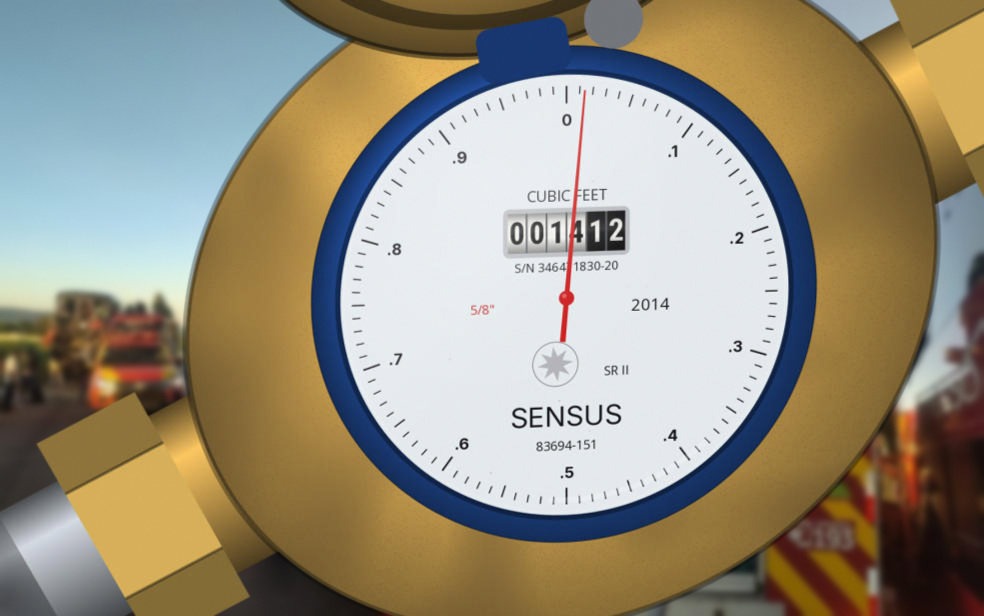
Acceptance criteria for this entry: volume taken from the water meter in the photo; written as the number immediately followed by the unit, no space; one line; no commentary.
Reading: 1412.01ft³
